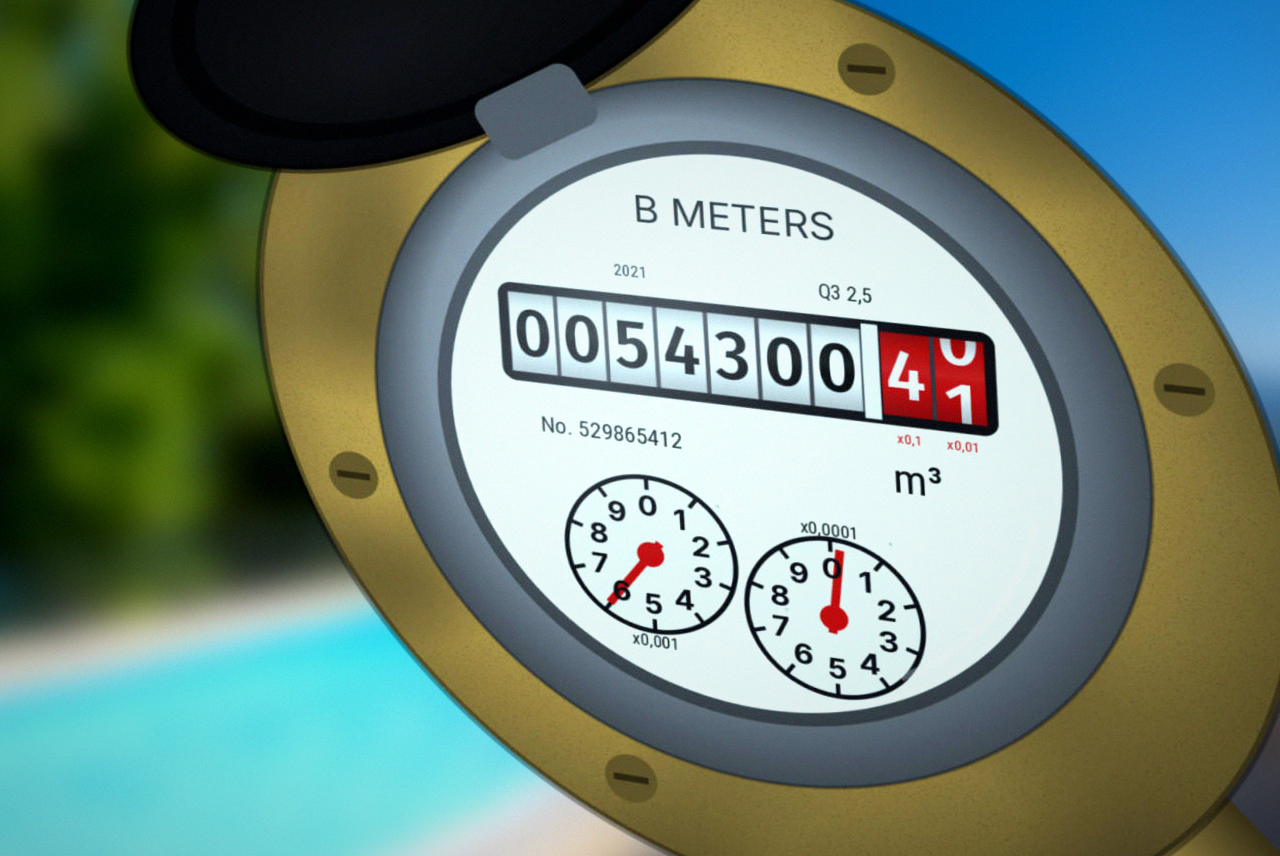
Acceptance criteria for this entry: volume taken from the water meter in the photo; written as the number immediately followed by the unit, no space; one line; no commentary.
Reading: 54300.4060m³
